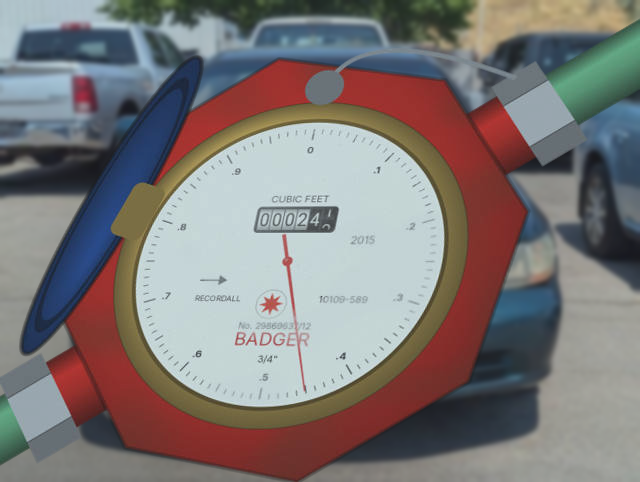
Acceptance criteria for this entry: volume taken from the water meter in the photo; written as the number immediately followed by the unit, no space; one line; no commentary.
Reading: 241.45ft³
